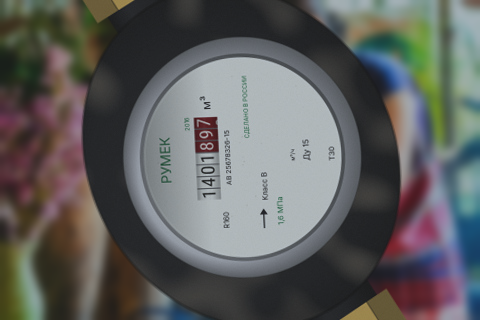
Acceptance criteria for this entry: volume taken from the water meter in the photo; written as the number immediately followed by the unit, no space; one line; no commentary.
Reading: 1401.897m³
